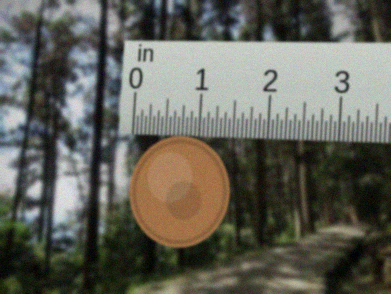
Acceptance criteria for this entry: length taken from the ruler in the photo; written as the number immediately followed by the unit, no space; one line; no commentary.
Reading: 1.5in
